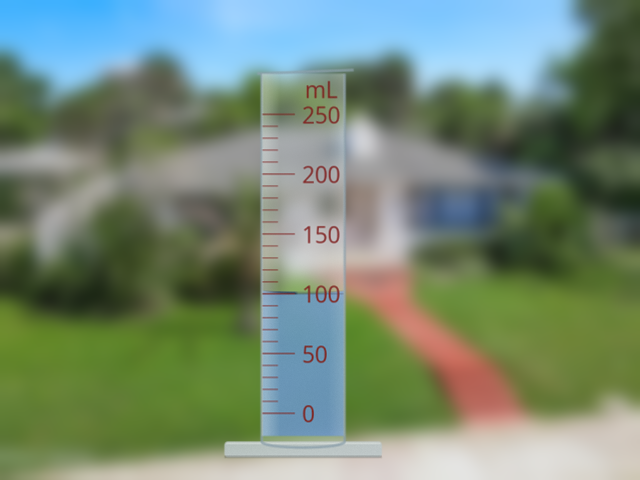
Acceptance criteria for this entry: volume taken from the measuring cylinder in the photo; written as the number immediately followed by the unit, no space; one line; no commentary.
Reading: 100mL
